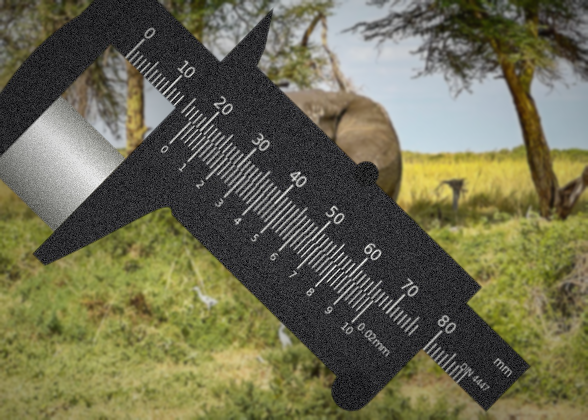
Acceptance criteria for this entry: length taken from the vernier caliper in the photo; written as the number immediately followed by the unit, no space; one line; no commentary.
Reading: 17.5mm
